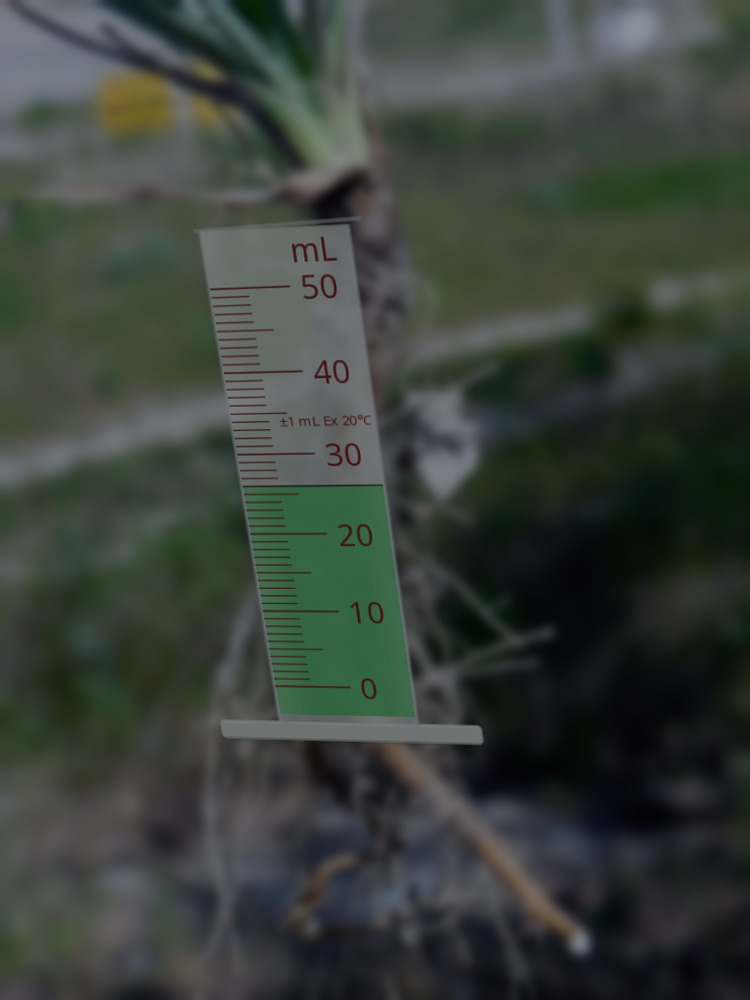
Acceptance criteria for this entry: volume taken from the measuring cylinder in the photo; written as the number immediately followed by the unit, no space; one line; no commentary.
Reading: 26mL
